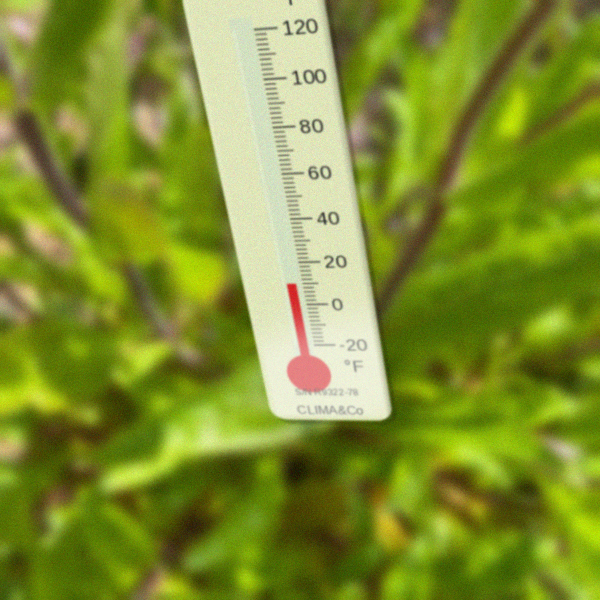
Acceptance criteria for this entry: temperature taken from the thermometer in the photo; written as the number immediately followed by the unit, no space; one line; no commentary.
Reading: 10°F
